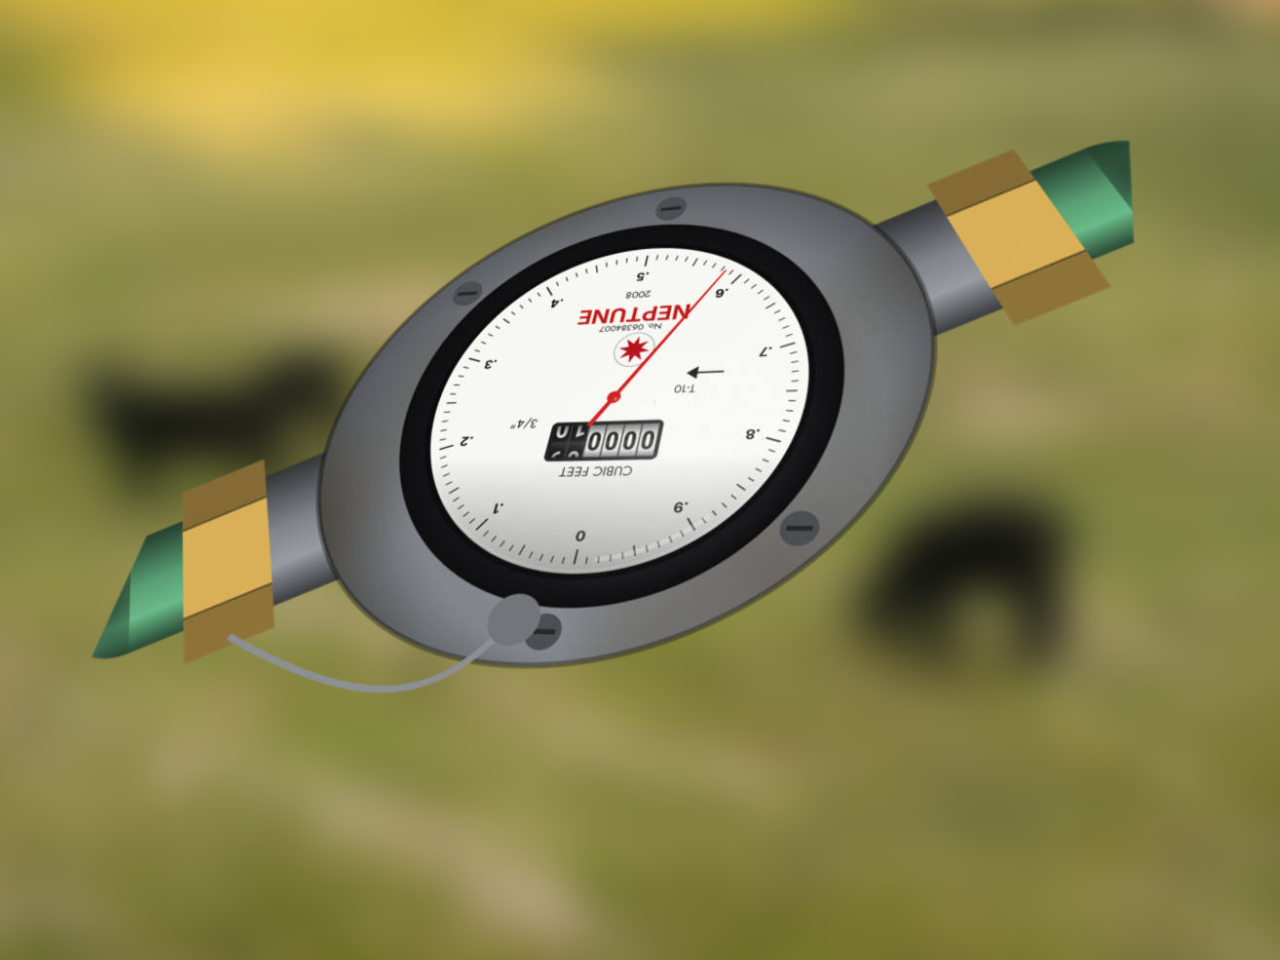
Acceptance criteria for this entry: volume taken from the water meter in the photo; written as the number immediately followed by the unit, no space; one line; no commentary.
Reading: 9.58ft³
